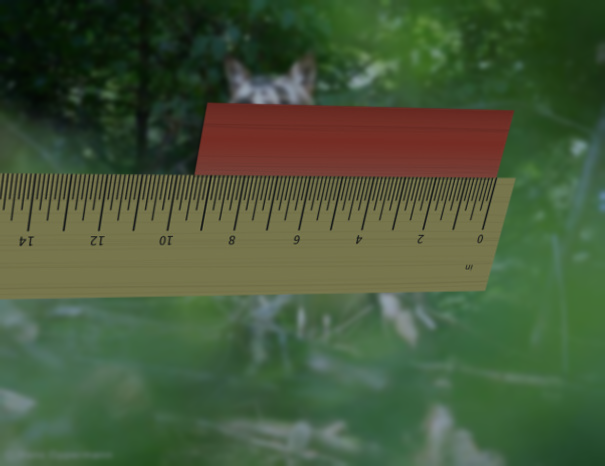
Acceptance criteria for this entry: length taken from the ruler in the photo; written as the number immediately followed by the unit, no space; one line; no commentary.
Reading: 9.5in
